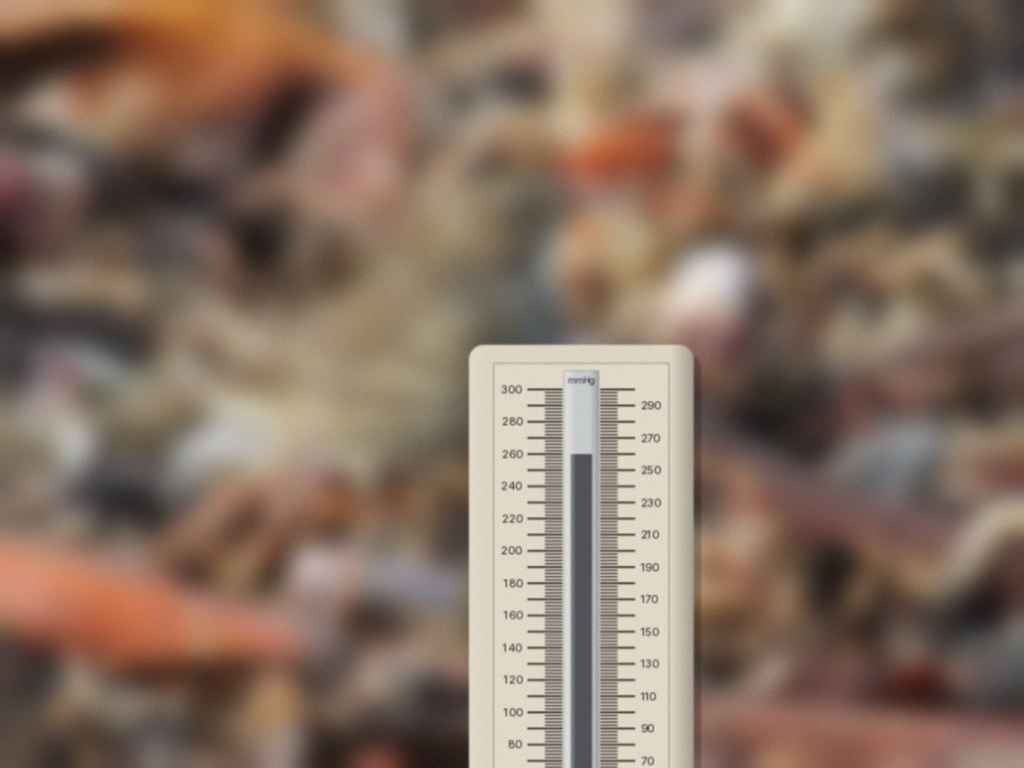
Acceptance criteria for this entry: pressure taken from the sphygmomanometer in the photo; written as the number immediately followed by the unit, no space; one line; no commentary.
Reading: 260mmHg
